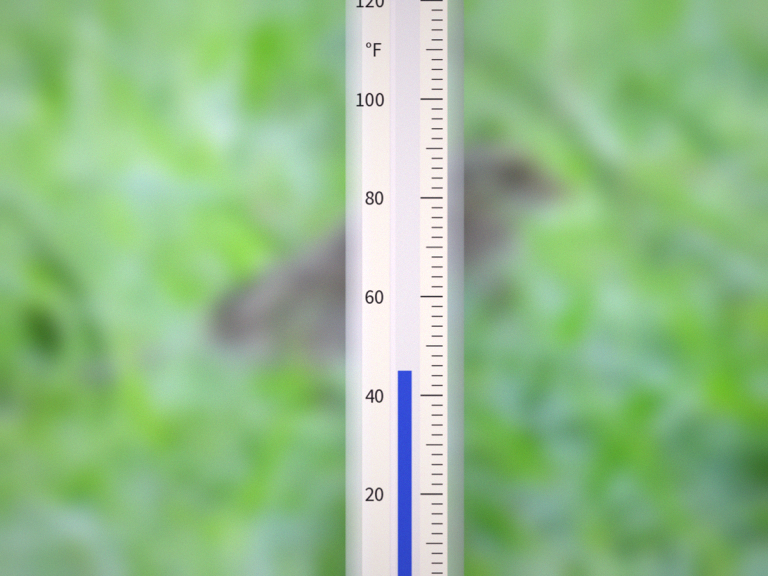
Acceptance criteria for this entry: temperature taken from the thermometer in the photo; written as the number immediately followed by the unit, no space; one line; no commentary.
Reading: 45°F
